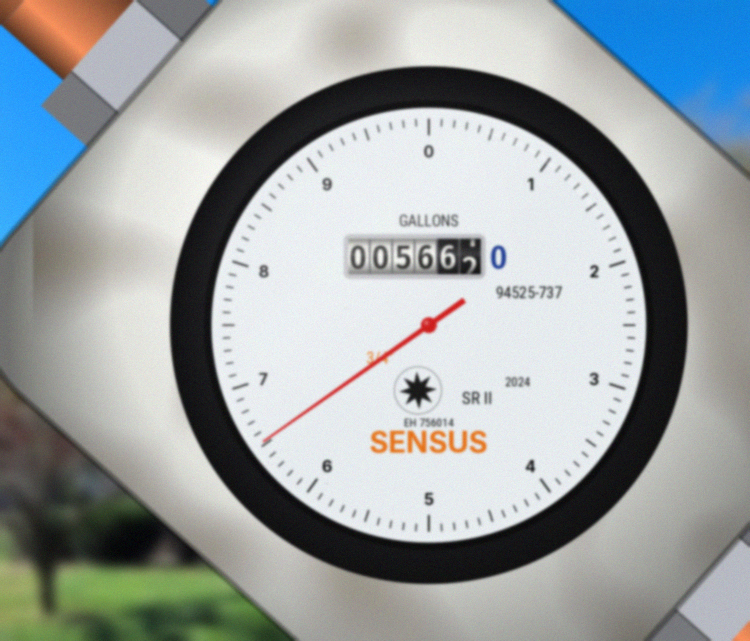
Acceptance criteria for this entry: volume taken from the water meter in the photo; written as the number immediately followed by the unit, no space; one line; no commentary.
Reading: 56616.5gal
